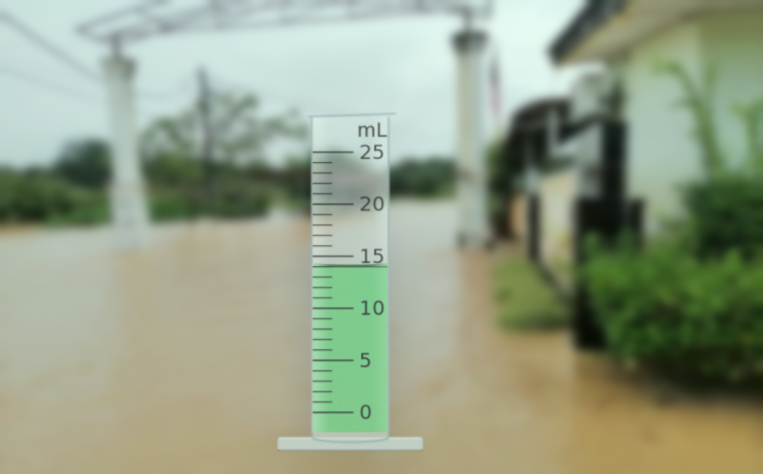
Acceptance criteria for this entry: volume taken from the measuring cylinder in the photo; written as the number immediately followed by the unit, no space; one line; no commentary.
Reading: 14mL
